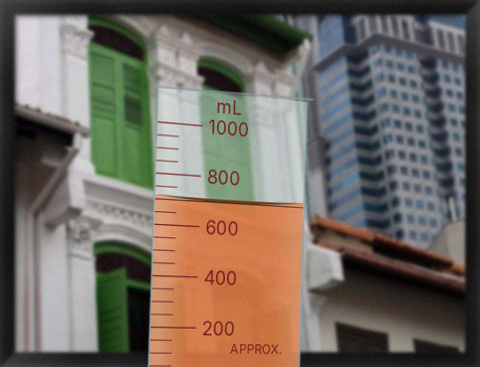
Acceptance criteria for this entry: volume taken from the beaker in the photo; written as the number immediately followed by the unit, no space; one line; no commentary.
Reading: 700mL
